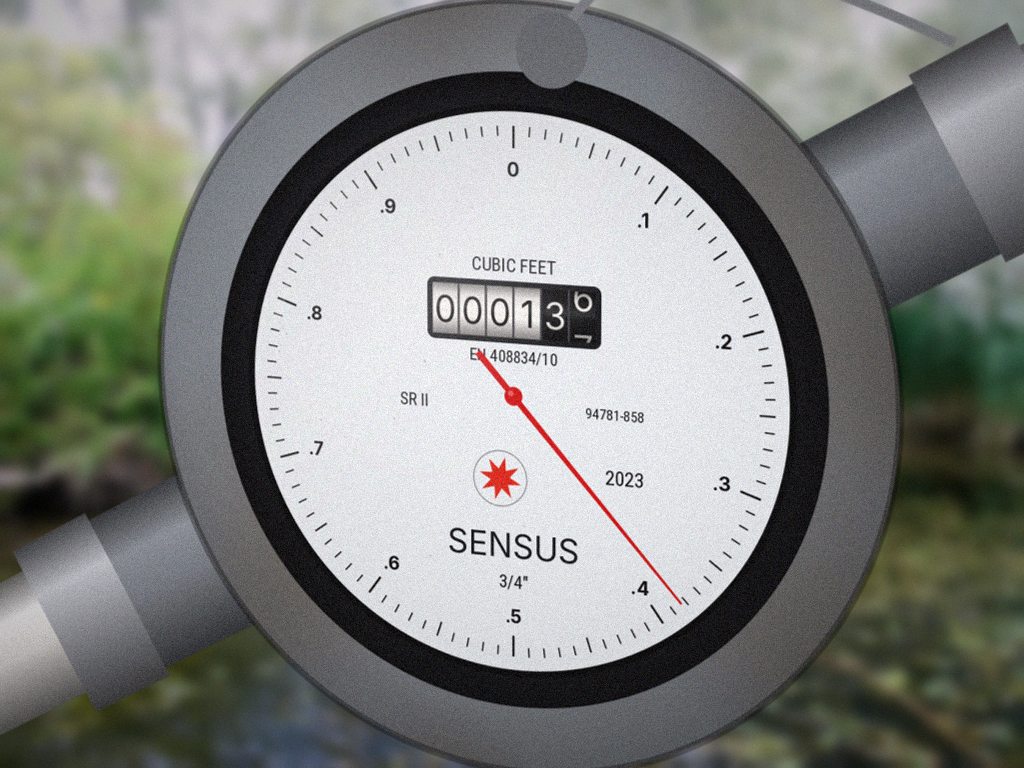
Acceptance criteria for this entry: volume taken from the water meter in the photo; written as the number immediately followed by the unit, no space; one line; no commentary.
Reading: 136.38ft³
